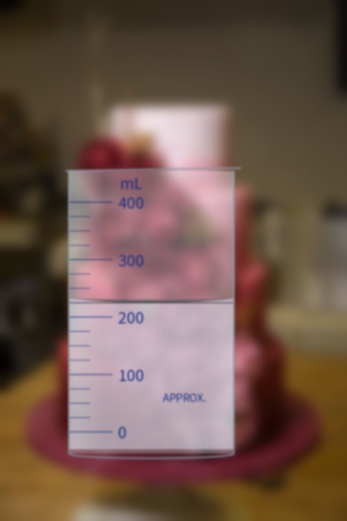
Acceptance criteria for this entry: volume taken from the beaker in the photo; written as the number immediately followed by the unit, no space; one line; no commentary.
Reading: 225mL
